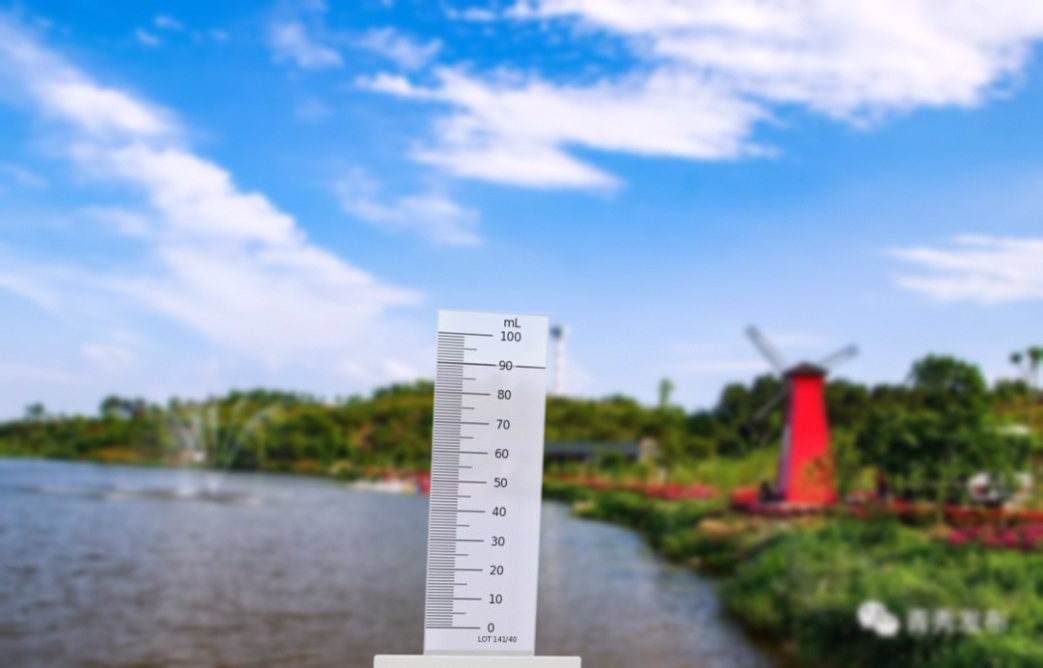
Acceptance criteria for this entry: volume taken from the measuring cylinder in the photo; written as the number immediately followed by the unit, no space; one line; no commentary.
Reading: 90mL
